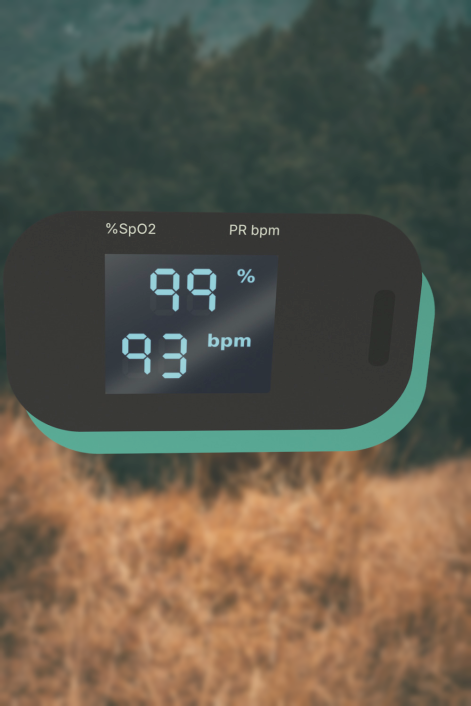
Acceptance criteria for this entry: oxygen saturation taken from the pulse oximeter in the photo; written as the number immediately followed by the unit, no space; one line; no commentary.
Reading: 99%
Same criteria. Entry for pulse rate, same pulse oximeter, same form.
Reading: 93bpm
